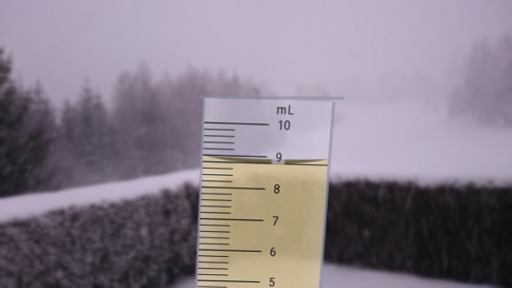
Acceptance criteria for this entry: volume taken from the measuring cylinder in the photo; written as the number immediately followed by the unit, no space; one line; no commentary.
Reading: 8.8mL
